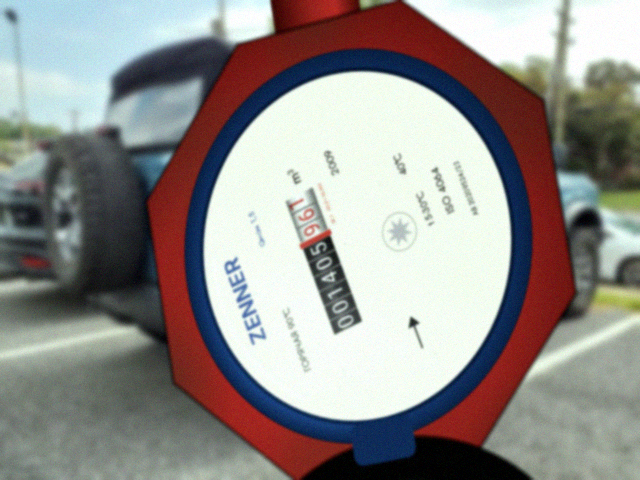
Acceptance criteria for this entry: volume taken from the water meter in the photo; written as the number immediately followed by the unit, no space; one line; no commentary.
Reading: 1405.961m³
